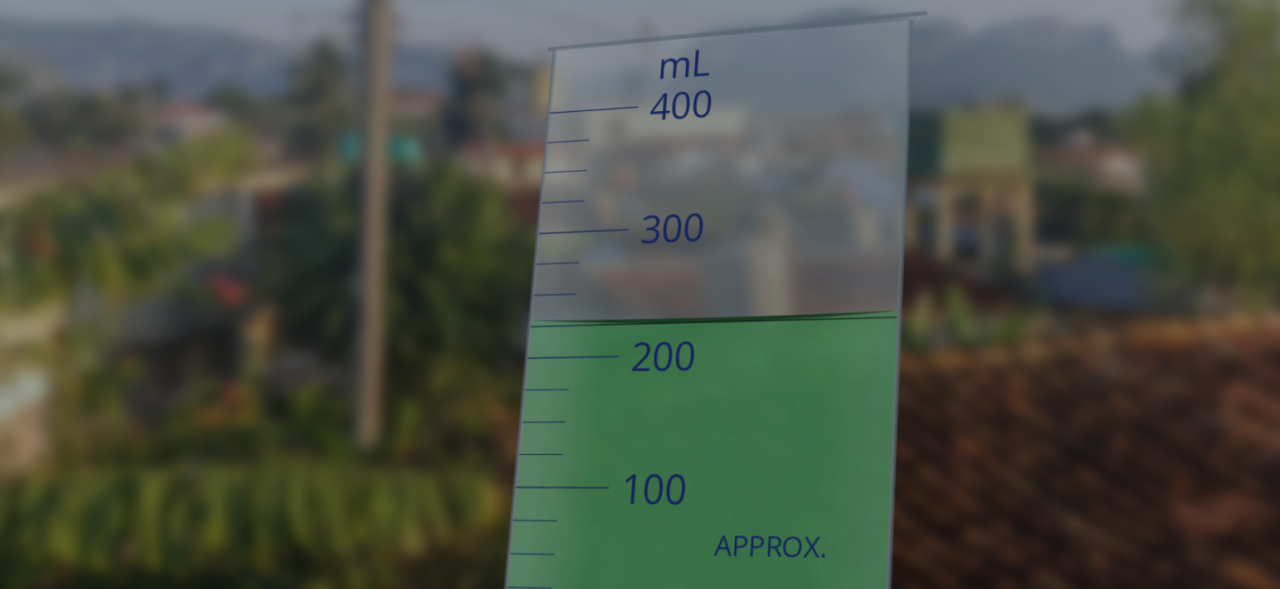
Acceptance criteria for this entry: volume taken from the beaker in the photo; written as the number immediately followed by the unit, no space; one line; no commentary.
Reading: 225mL
